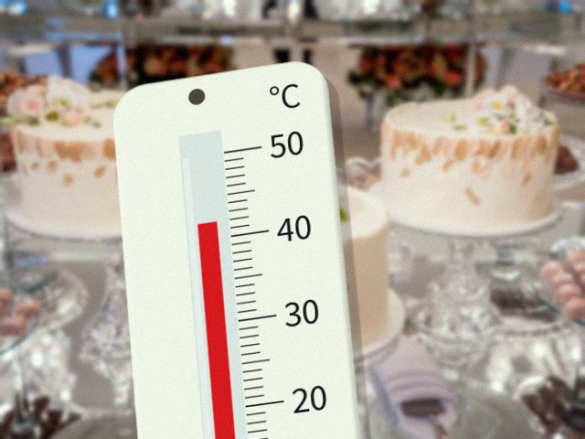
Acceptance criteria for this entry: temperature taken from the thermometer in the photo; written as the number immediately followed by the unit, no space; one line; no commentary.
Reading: 42°C
